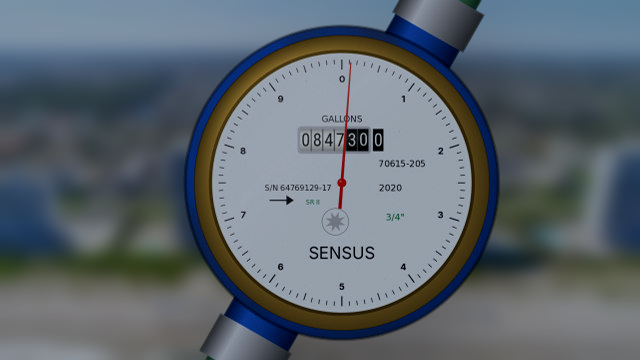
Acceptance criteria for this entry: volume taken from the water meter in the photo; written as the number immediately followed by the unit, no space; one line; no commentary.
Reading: 847300.1gal
